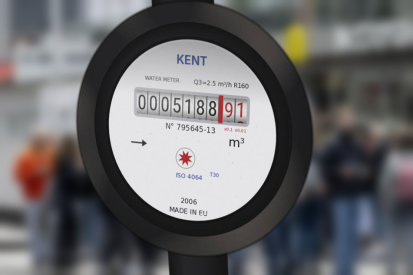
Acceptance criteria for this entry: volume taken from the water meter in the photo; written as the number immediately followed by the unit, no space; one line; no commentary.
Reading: 5188.91m³
